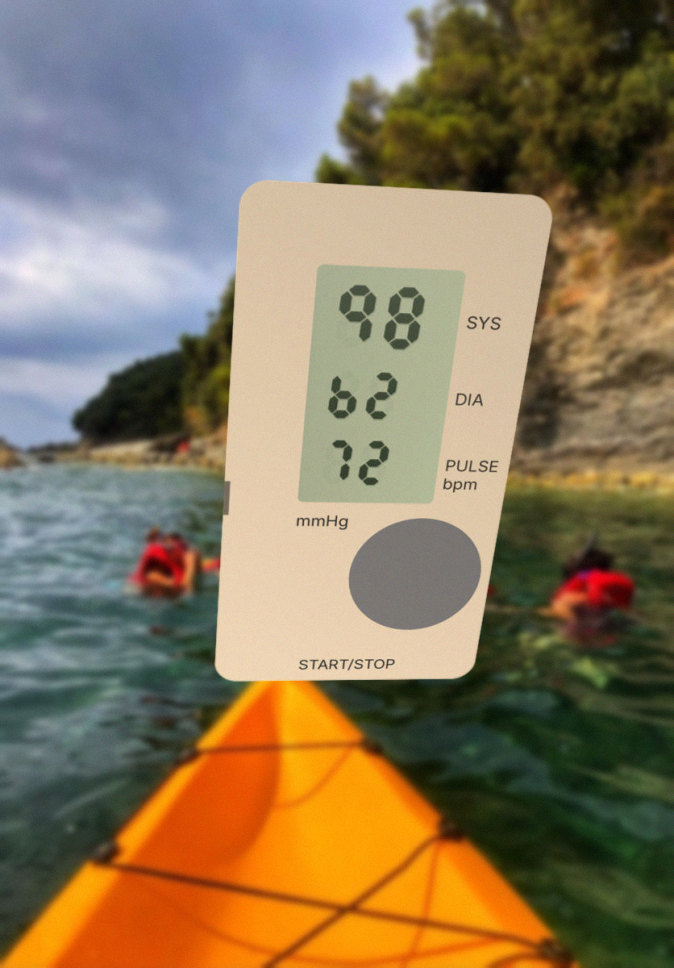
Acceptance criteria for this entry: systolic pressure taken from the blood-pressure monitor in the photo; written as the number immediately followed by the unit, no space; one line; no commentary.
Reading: 98mmHg
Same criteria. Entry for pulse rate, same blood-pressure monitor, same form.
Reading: 72bpm
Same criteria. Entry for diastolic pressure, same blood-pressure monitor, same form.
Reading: 62mmHg
